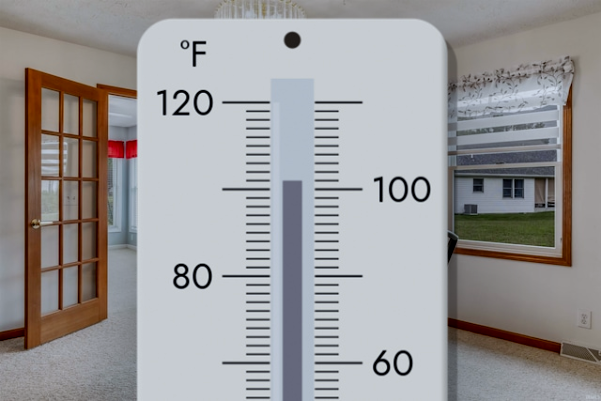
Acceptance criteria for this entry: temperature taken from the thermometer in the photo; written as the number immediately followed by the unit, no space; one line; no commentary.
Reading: 102°F
